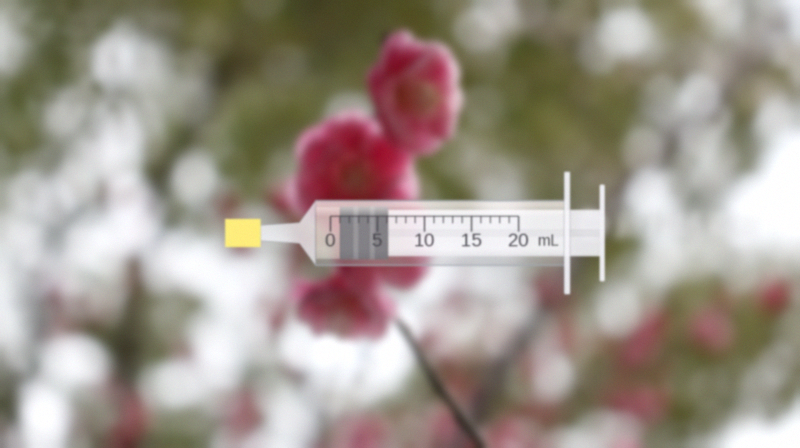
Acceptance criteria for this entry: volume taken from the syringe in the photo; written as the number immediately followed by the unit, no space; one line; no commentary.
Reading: 1mL
